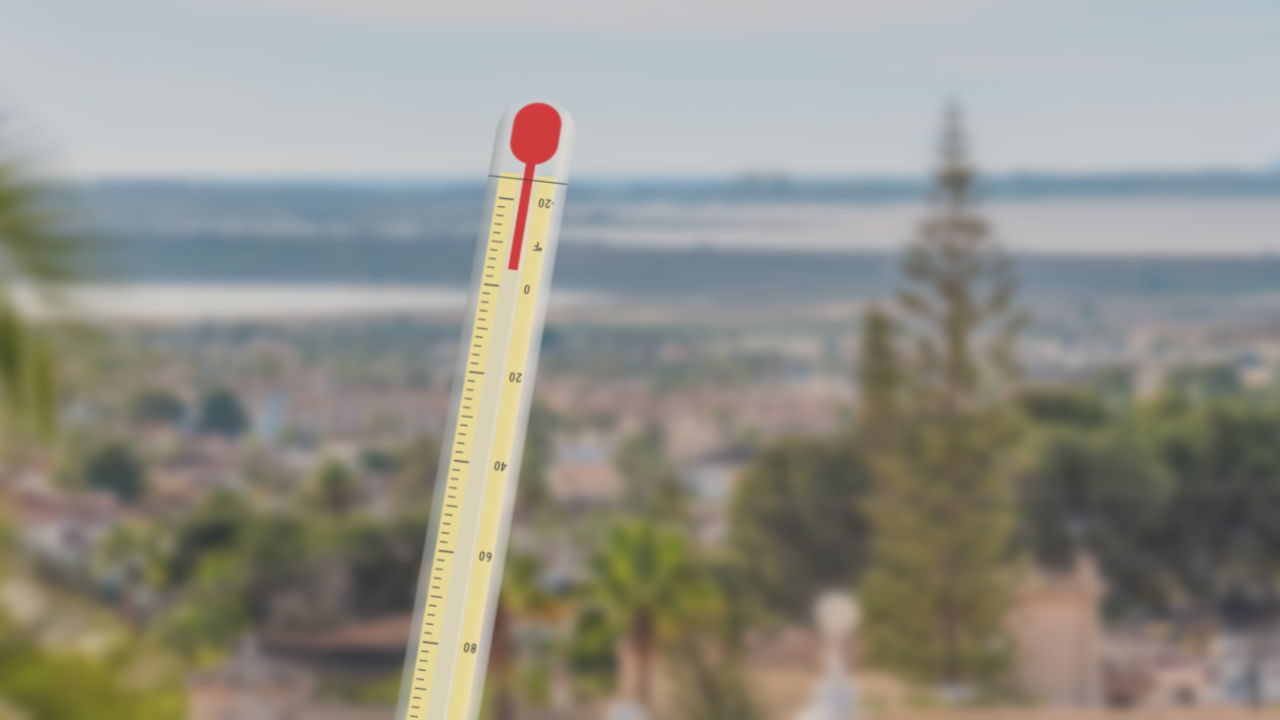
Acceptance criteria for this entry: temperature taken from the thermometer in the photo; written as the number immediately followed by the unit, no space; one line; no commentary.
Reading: -4°F
